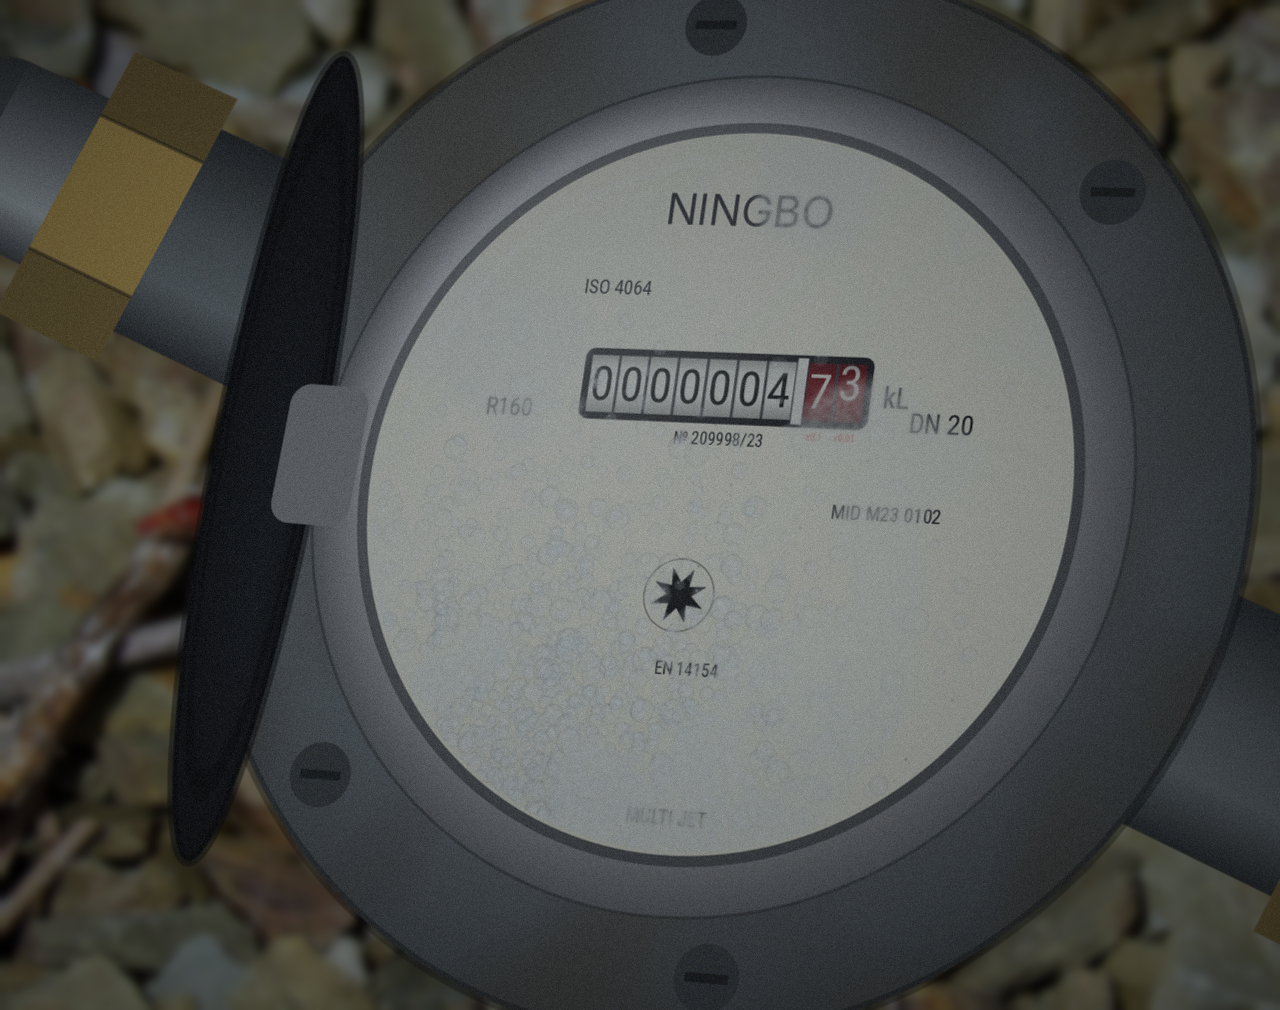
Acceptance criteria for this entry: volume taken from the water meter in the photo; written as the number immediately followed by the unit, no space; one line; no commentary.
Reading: 4.73kL
